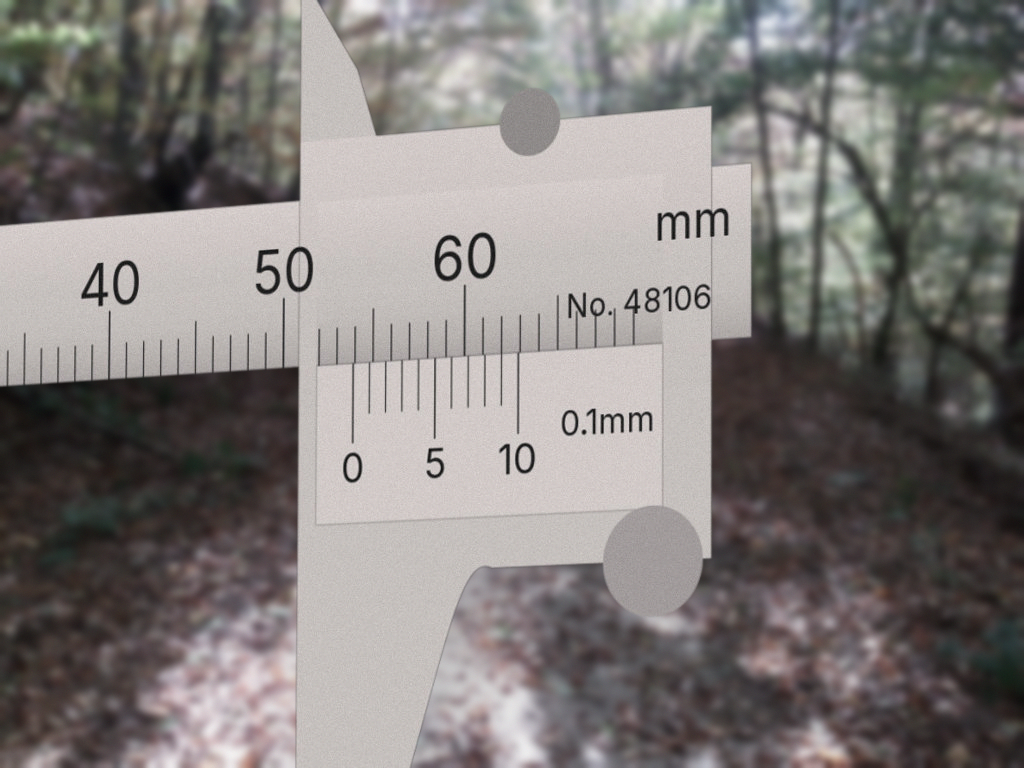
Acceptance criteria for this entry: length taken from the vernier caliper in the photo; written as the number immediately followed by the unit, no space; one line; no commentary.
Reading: 53.9mm
